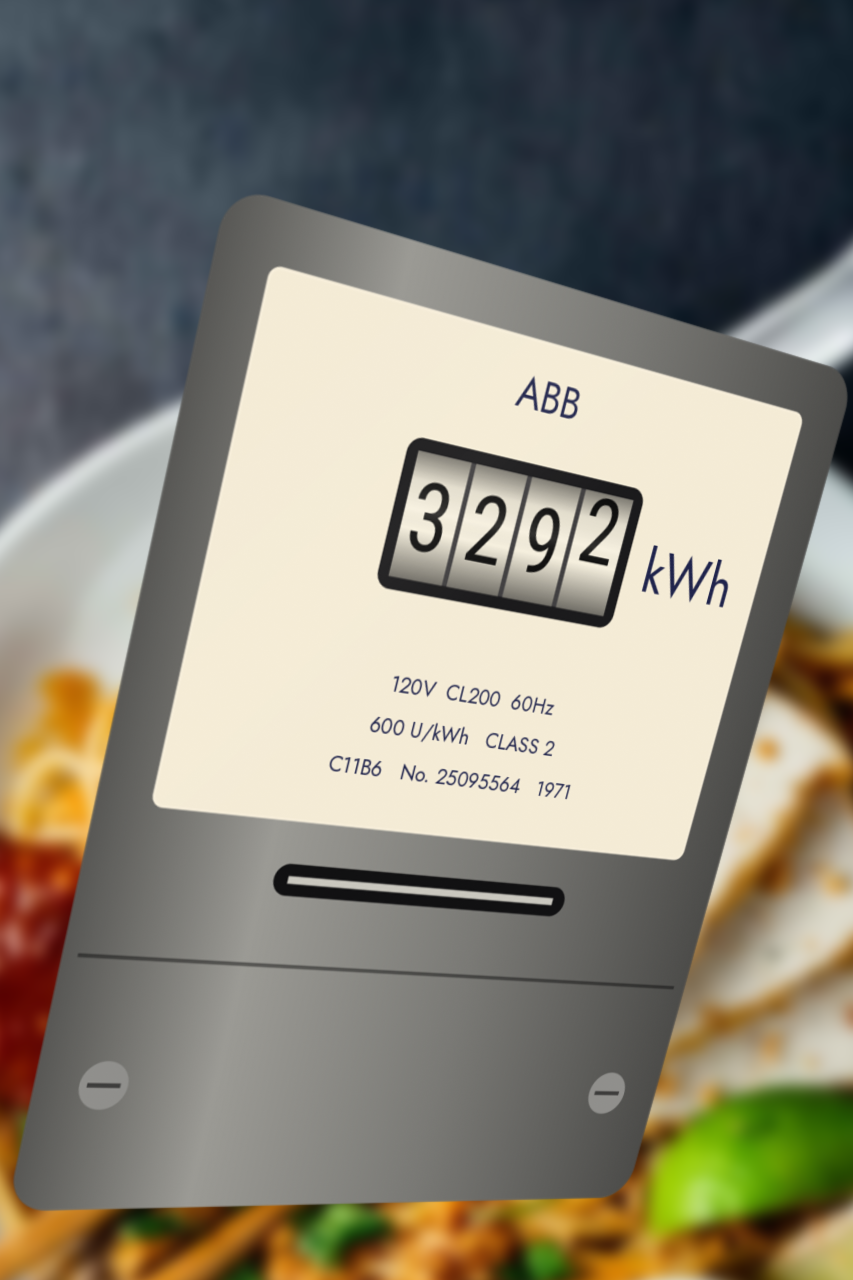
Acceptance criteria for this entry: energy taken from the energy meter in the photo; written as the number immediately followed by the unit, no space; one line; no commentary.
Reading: 3292kWh
